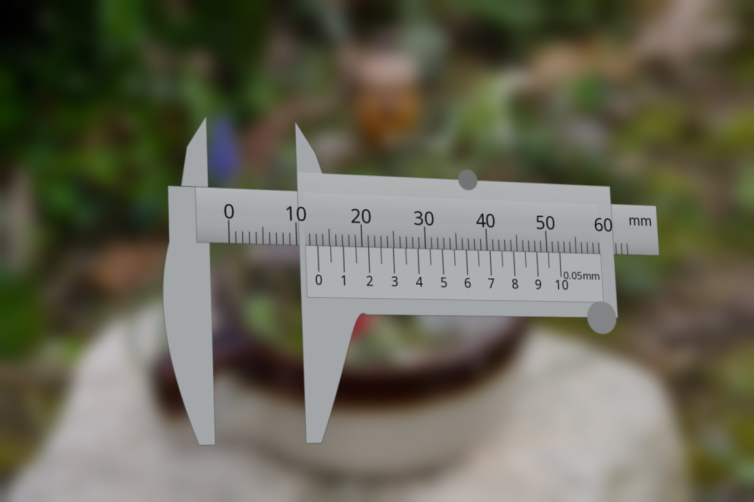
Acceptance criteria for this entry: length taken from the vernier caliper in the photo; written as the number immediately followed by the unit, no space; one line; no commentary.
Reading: 13.2mm
